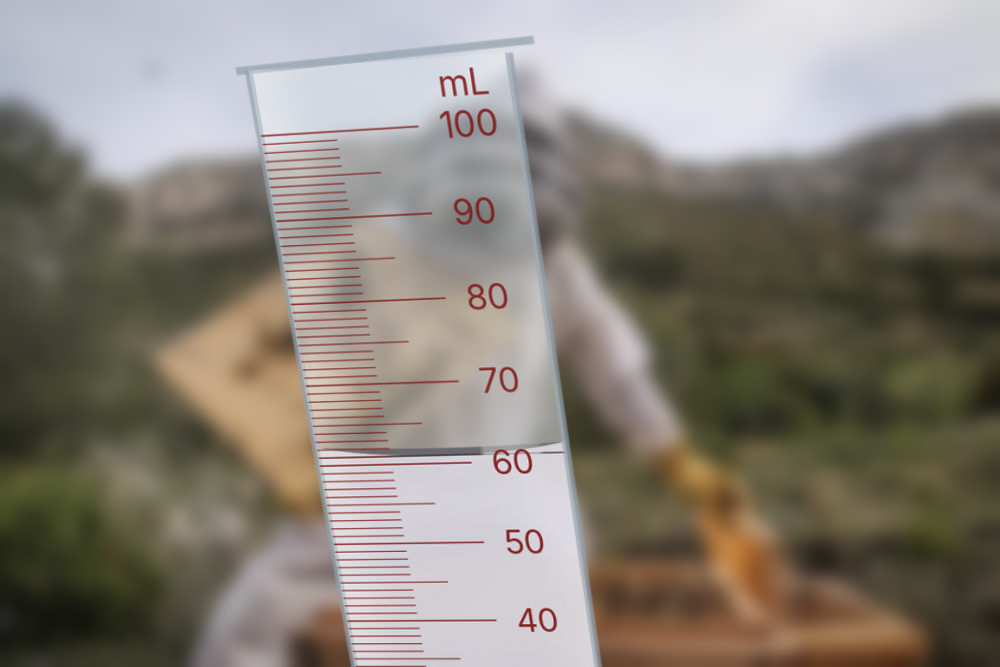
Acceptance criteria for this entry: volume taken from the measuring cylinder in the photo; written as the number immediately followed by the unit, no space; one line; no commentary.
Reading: 61mL
